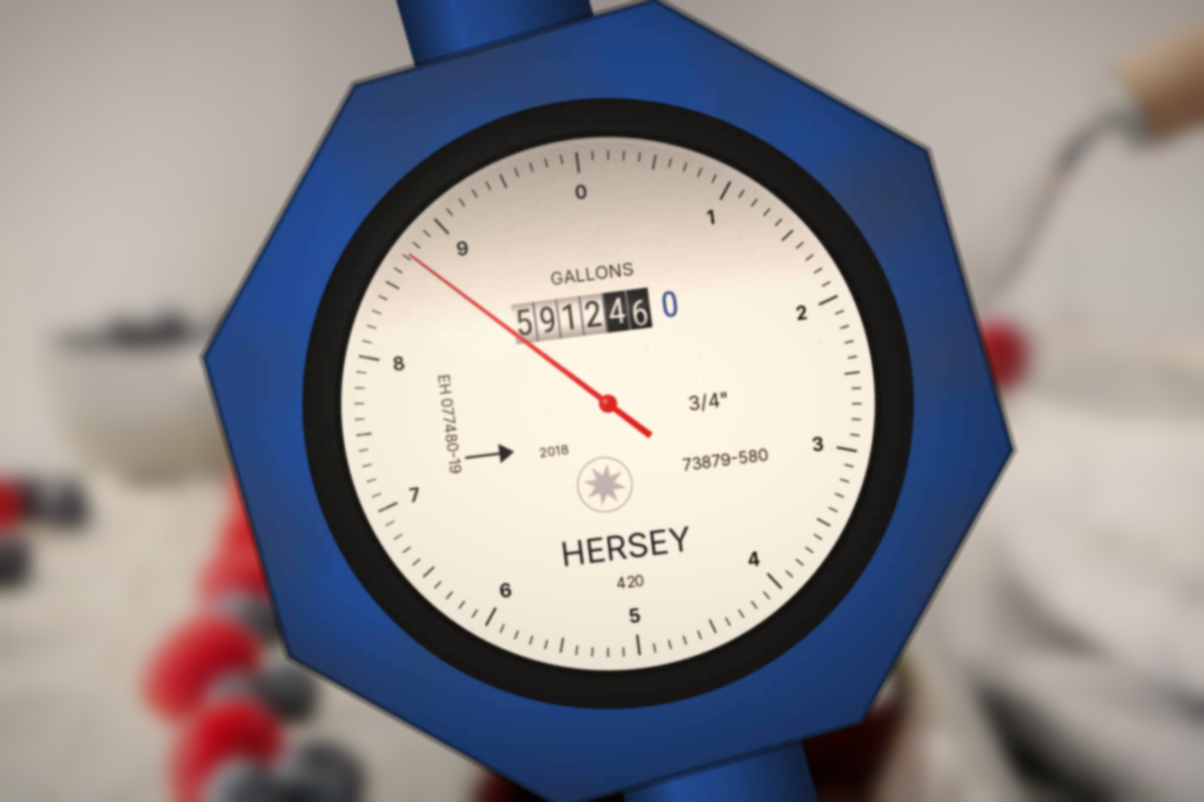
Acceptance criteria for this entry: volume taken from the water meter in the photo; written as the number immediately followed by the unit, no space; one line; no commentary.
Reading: 5912458.7gal
